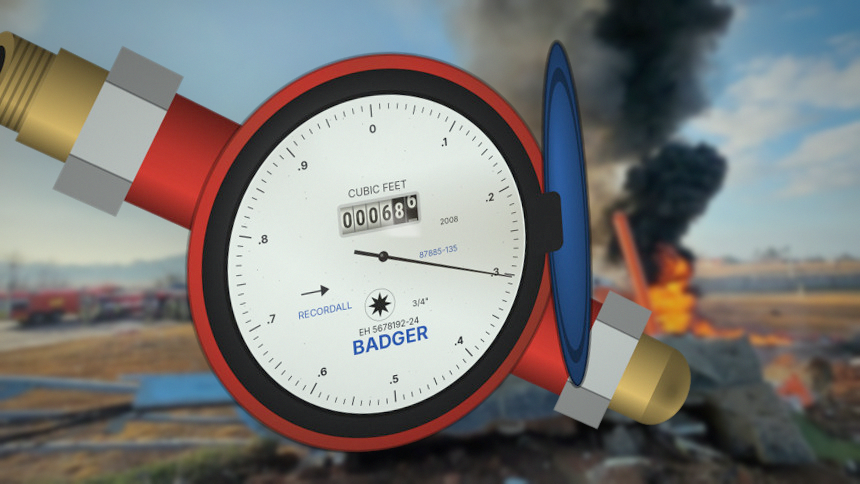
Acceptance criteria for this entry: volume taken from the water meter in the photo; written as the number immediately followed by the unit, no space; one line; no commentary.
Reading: 686.30ft³
